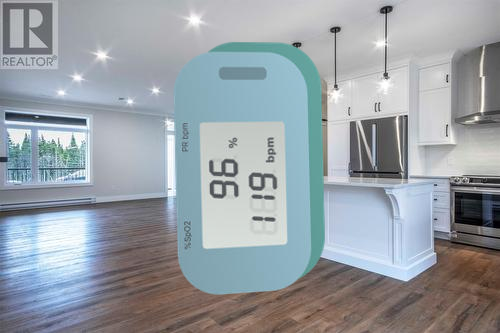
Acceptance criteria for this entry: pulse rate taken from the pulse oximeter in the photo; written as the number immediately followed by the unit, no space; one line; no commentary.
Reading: 119bpm
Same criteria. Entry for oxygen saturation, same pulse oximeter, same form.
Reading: 96%
